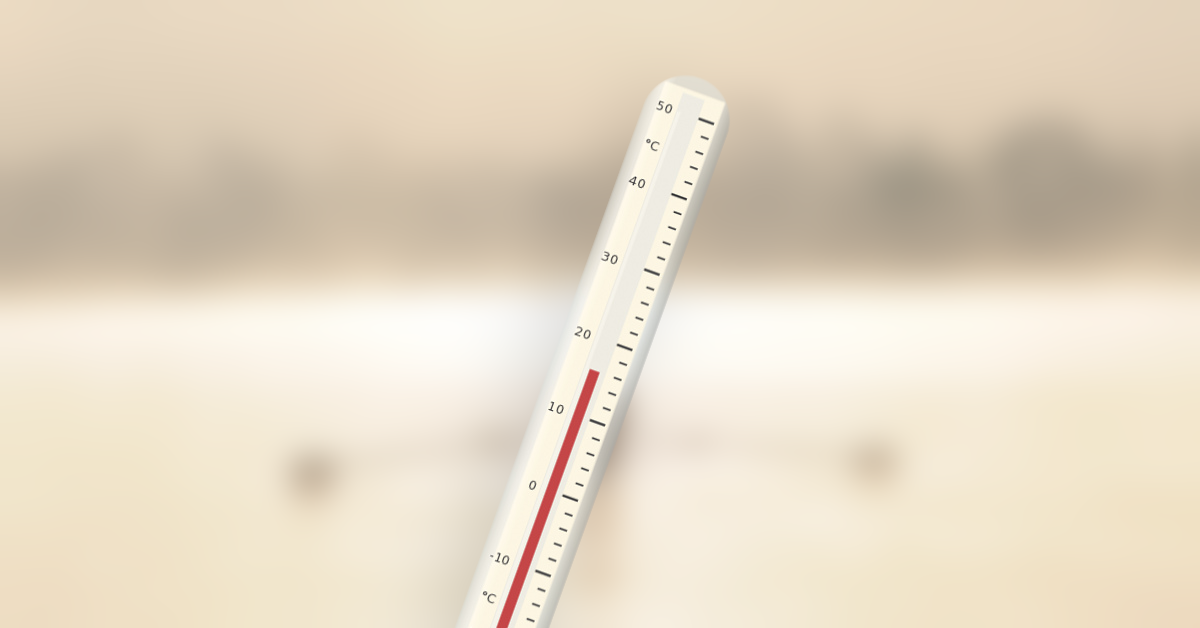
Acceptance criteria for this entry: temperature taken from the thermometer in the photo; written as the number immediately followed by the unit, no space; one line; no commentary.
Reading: 16°C
